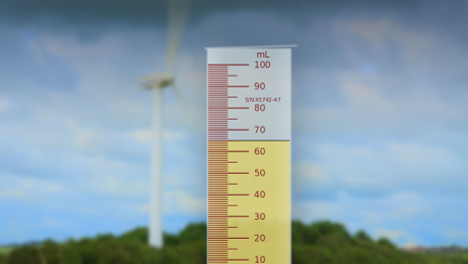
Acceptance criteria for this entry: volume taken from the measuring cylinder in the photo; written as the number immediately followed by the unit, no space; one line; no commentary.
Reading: 65mL
